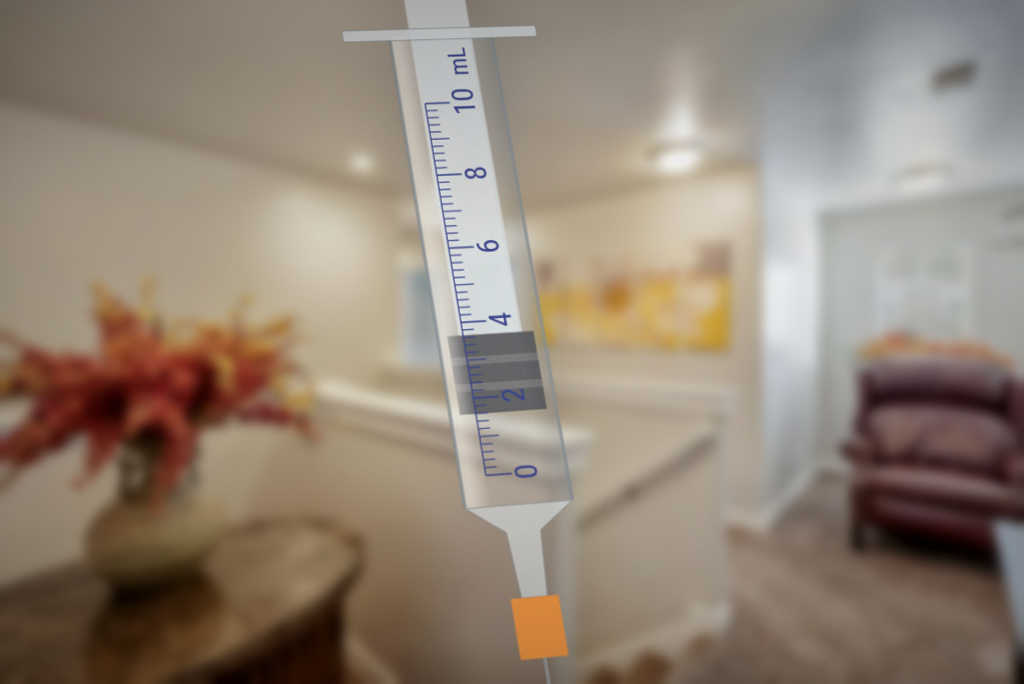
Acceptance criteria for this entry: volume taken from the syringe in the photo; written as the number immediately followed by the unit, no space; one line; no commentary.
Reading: 1.6mL
